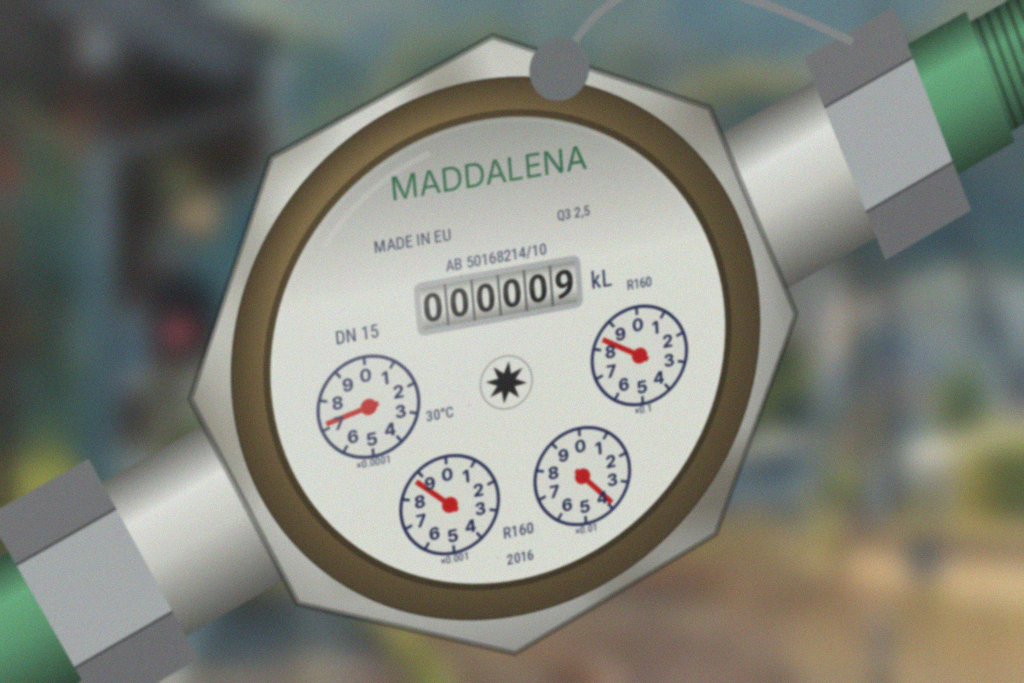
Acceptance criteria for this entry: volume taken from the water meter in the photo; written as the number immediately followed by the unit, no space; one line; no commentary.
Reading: 9.8387kL
